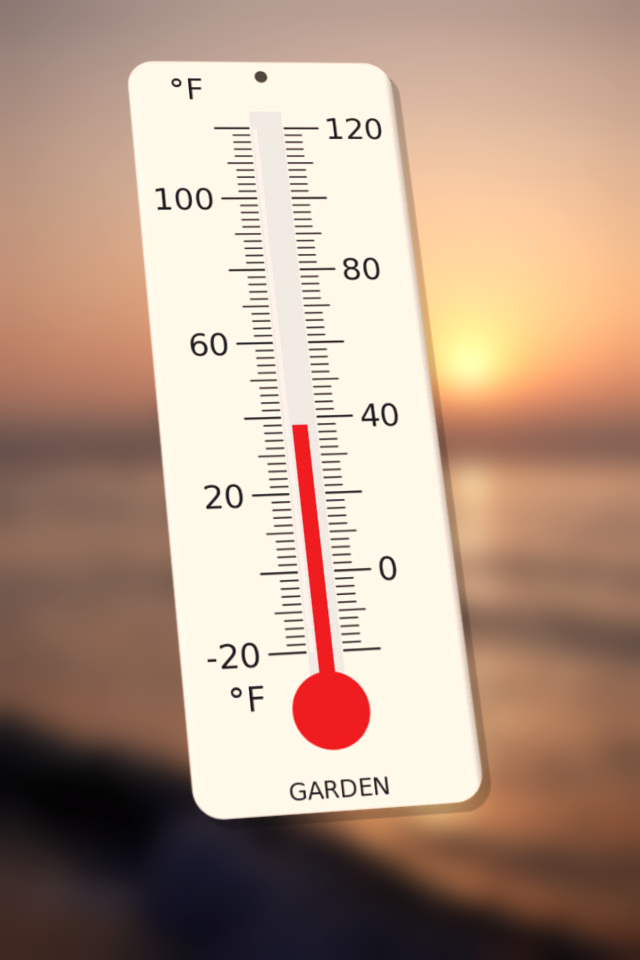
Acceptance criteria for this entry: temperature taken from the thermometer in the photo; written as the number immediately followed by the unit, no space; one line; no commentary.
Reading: 38°F
